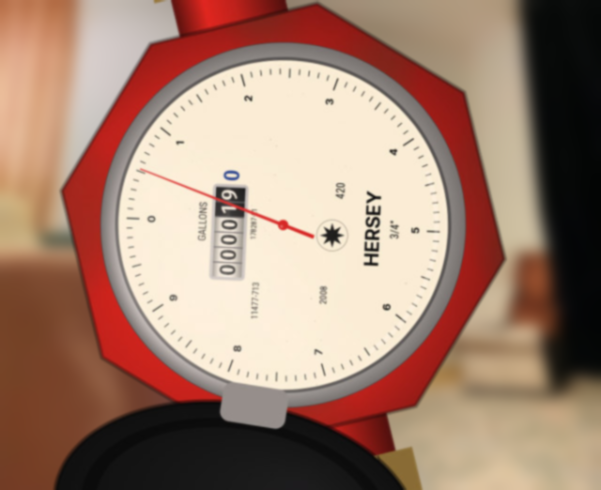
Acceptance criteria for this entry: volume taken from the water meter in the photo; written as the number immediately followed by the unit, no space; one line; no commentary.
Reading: 190.5gal
